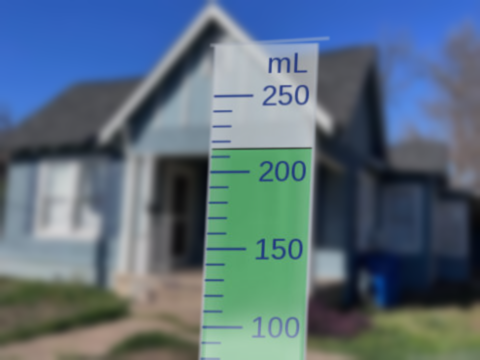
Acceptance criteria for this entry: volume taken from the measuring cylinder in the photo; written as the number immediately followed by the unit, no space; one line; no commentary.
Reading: 215mL
